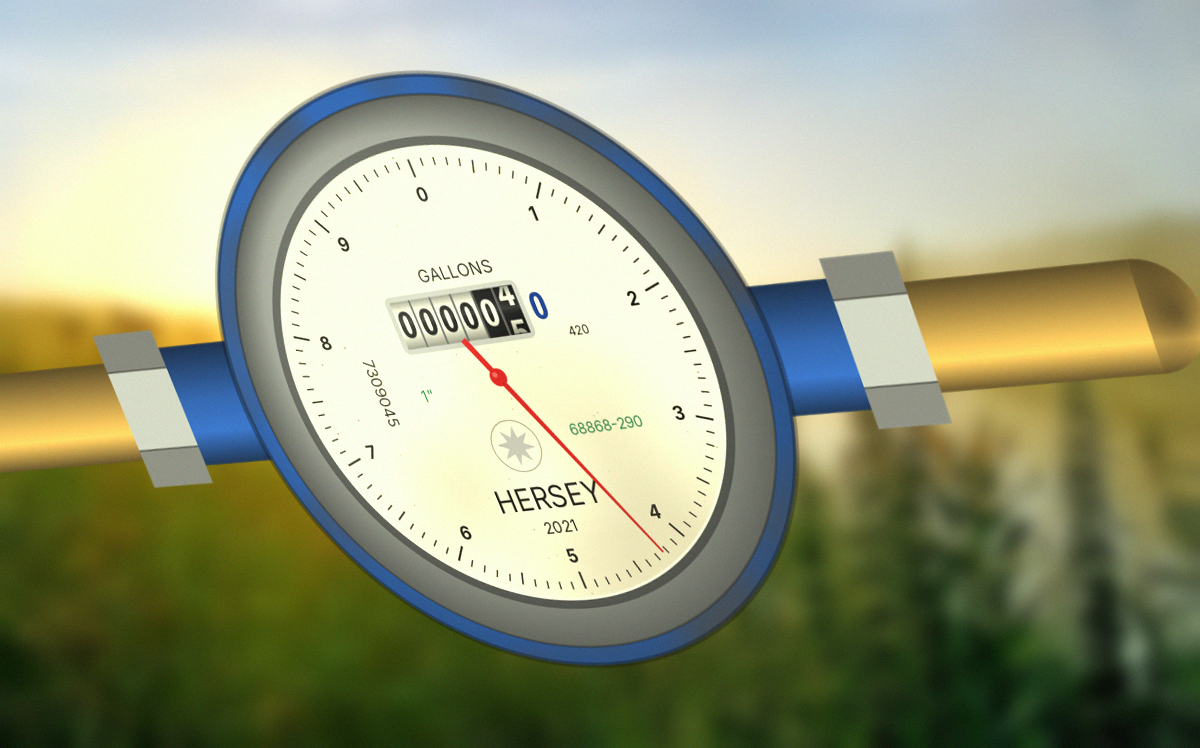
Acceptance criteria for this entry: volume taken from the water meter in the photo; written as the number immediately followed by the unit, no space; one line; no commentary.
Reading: 44.2gal
